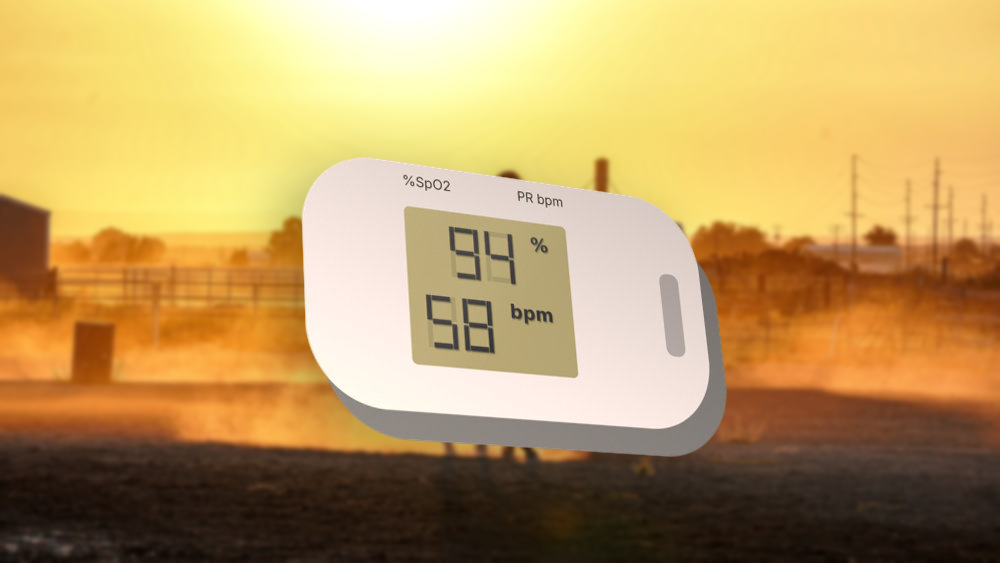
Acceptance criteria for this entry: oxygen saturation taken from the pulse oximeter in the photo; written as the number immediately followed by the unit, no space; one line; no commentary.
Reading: 94%
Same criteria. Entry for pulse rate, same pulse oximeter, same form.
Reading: 58bpm
